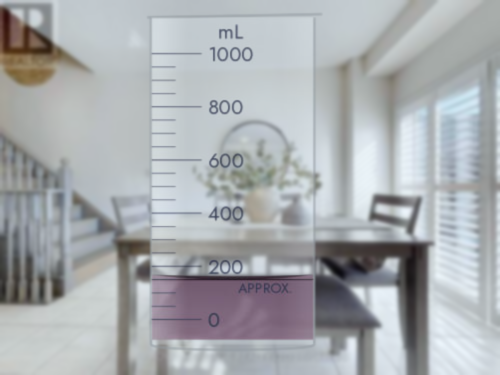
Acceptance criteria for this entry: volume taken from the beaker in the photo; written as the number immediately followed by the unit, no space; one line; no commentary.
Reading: 150mL
